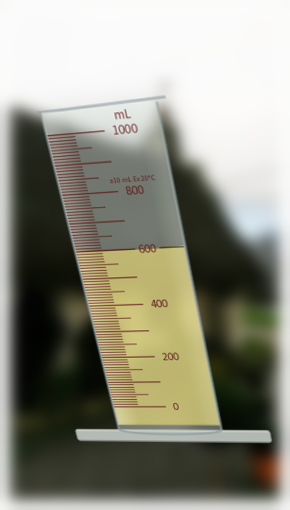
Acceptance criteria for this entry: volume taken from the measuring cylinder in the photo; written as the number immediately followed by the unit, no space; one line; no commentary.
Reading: 600mL
